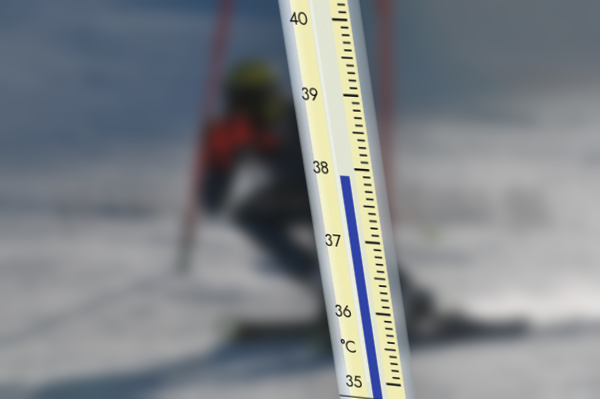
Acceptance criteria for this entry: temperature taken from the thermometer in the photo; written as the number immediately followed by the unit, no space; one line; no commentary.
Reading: 37.9°C
